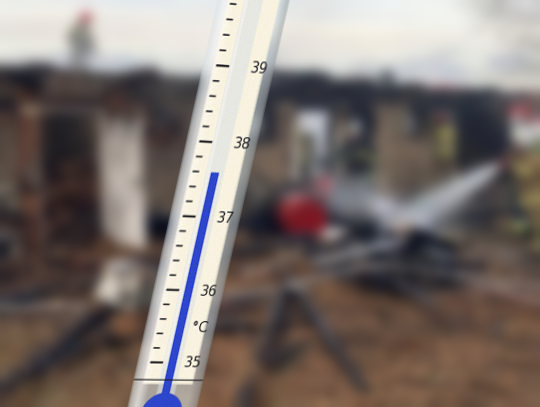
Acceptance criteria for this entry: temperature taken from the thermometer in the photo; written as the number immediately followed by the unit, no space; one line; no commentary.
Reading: 37.6°C
